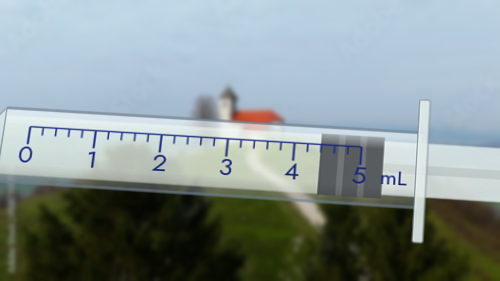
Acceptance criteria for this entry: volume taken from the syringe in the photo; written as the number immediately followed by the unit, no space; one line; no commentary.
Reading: 4.4mL
